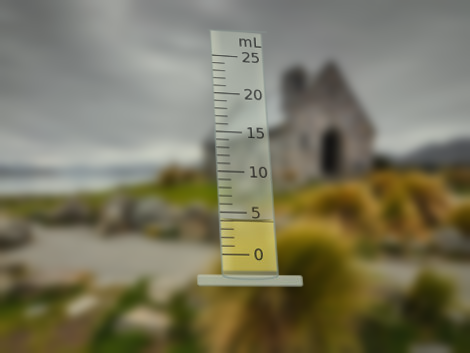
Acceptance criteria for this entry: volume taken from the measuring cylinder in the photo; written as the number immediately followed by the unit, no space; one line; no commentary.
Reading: 4mL
